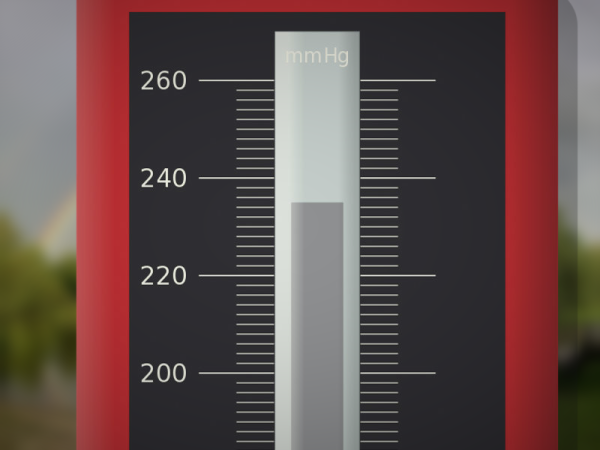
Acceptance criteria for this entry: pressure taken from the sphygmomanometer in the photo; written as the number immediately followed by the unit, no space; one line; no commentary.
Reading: 235mmHg
